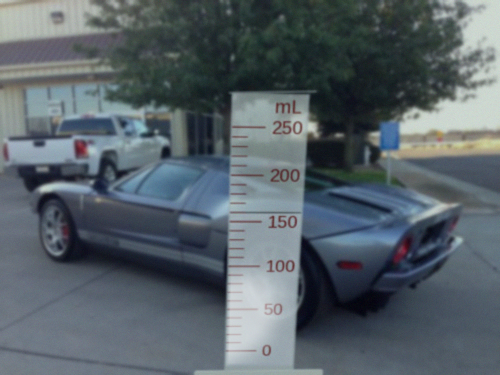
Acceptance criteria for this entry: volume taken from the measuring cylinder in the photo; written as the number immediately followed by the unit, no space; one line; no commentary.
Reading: 160mL
